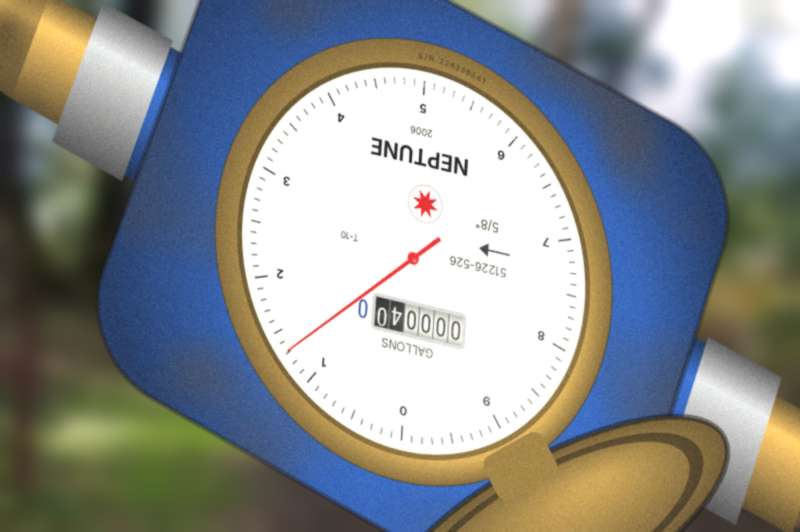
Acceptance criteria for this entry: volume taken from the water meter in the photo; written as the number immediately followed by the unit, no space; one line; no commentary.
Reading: 401.3gal
